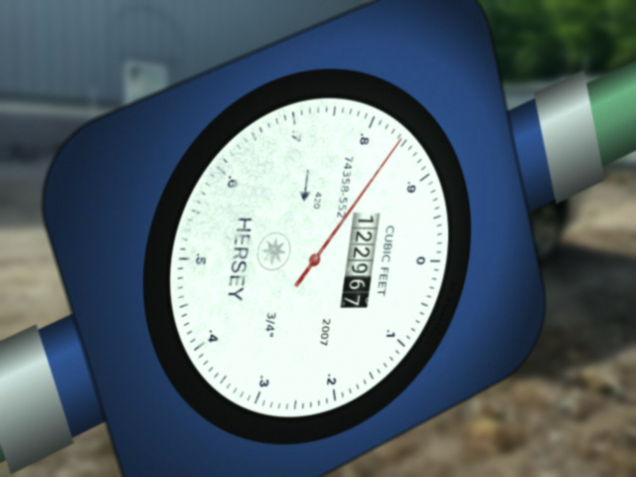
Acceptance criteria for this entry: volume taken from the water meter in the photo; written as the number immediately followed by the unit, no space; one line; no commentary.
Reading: 122966.84ft³
